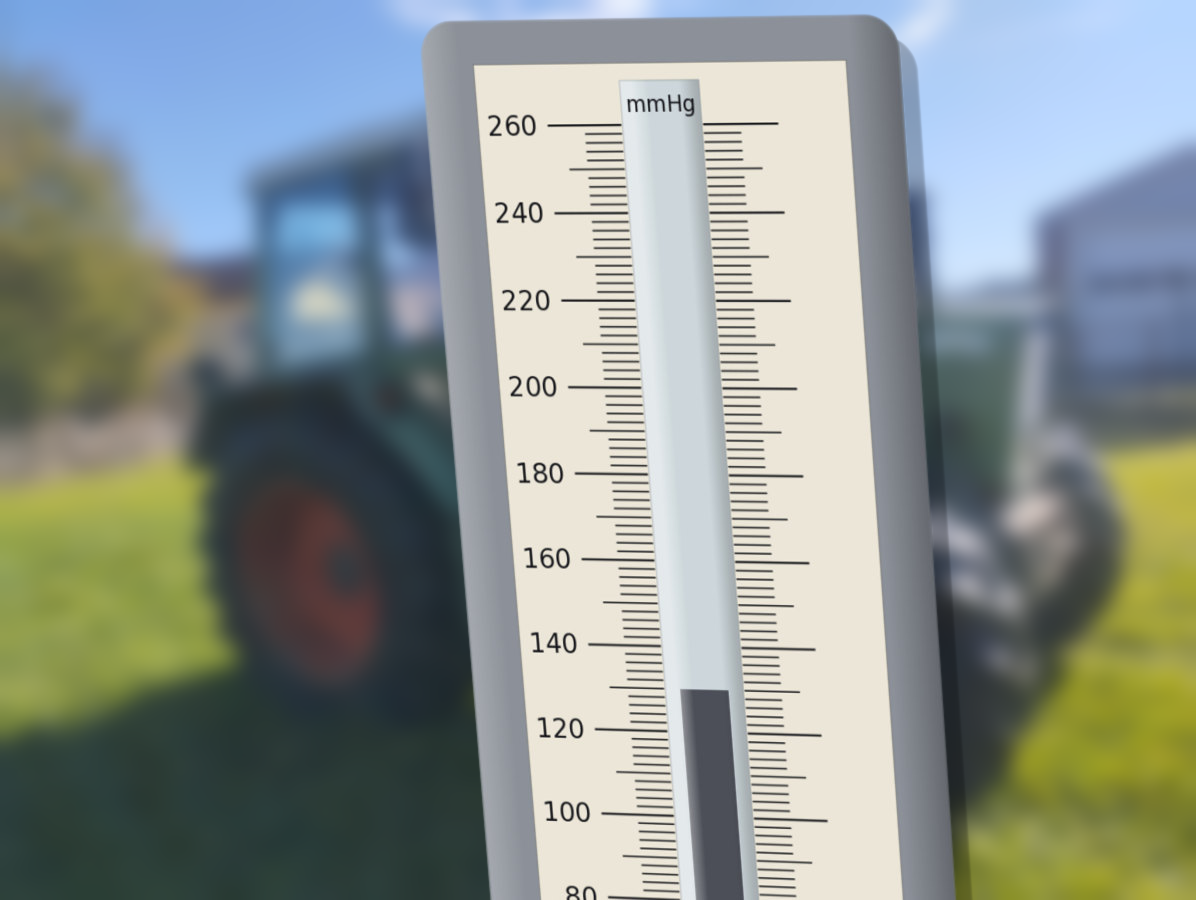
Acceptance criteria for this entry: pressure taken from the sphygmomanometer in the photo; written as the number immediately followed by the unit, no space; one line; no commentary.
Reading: 130mmHg
